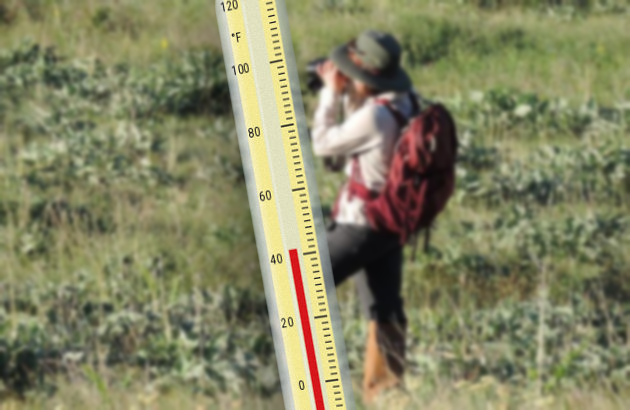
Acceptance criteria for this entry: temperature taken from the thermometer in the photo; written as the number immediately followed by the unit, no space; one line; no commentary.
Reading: 42°F
